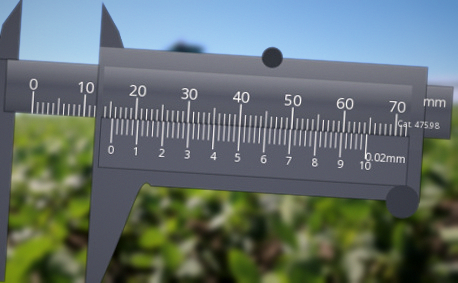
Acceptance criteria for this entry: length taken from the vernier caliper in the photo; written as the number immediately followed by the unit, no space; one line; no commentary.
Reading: 15.5mm
